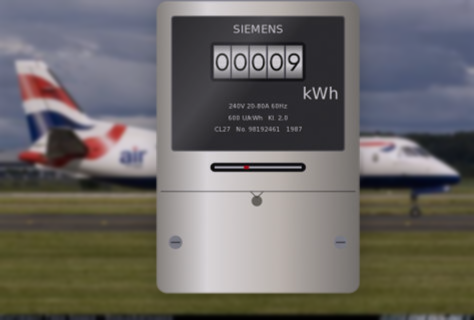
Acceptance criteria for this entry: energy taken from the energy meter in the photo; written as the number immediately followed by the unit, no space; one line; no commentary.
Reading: 9kWh
